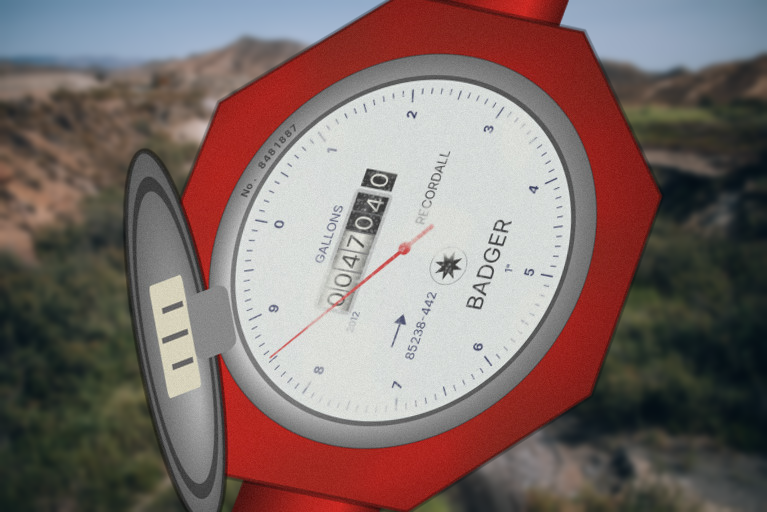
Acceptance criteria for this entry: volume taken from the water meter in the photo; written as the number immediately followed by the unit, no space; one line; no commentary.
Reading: 47038.5gal
